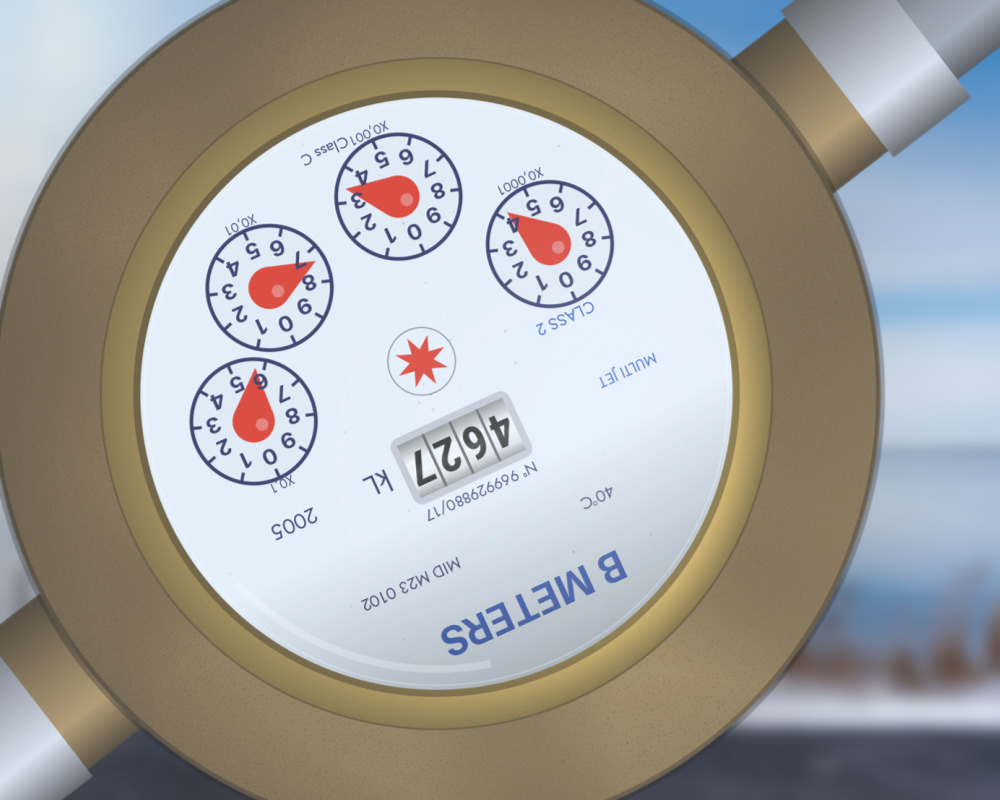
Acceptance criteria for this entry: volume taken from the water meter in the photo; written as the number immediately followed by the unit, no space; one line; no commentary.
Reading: 4627.5734kL
